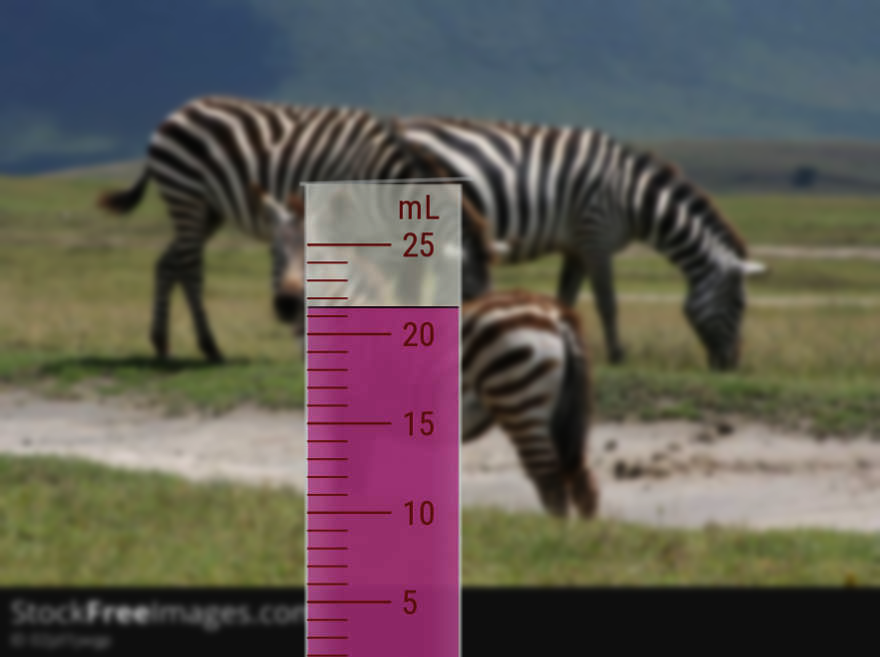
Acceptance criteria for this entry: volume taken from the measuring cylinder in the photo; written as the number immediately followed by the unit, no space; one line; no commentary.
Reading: 21.5mL
